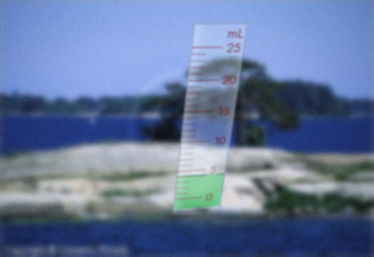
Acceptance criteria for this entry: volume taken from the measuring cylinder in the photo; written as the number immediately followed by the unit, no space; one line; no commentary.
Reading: 4mL
